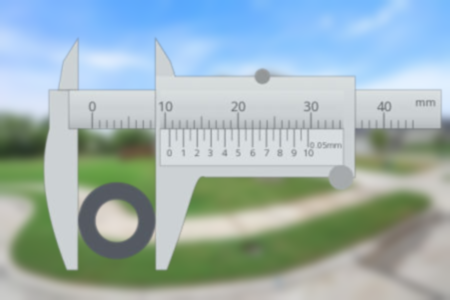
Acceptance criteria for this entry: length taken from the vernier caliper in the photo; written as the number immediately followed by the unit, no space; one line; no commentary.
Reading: 10.6mm
